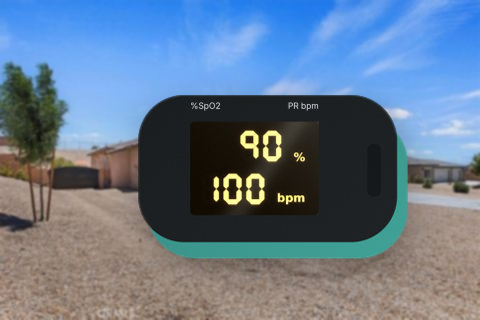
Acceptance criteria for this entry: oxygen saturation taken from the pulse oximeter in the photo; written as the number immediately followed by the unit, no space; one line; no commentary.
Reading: 90%
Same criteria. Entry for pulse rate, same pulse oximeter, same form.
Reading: 100bpm
